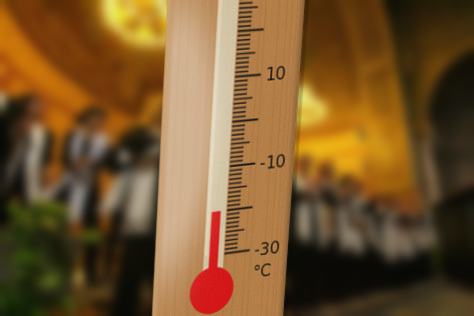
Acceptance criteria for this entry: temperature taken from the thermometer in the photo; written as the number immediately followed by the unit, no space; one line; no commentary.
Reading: -20°C
